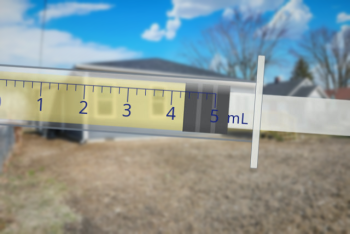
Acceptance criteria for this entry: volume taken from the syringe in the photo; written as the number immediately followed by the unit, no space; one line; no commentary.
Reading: 4.3mL
